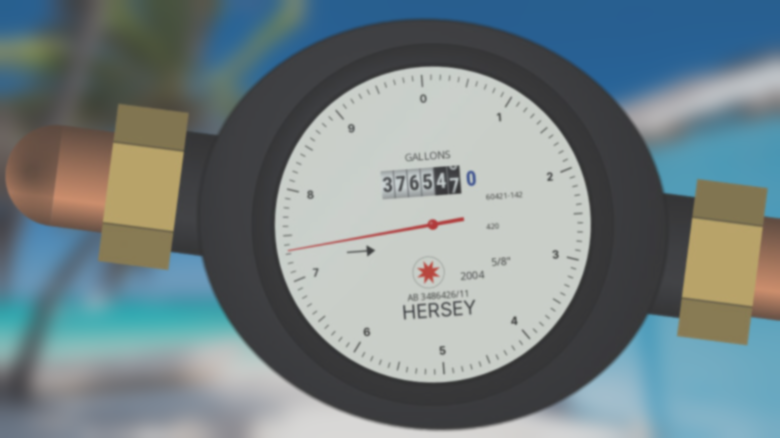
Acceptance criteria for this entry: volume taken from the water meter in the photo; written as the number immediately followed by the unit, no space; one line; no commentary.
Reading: 3765467.3gal
